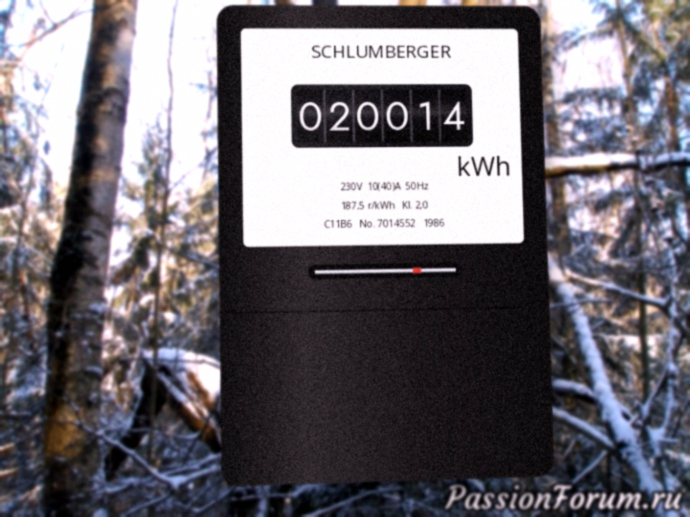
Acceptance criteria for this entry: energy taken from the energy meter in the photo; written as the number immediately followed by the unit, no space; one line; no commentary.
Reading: 20014kWh
